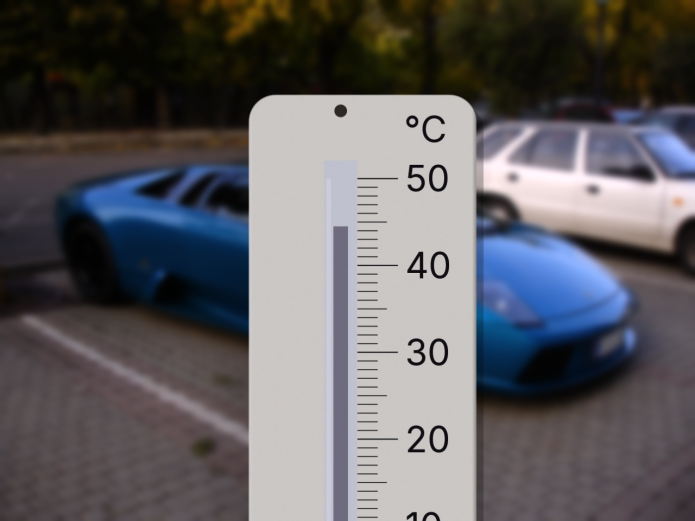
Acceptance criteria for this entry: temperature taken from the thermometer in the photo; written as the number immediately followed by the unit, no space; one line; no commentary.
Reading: 44.5°C
